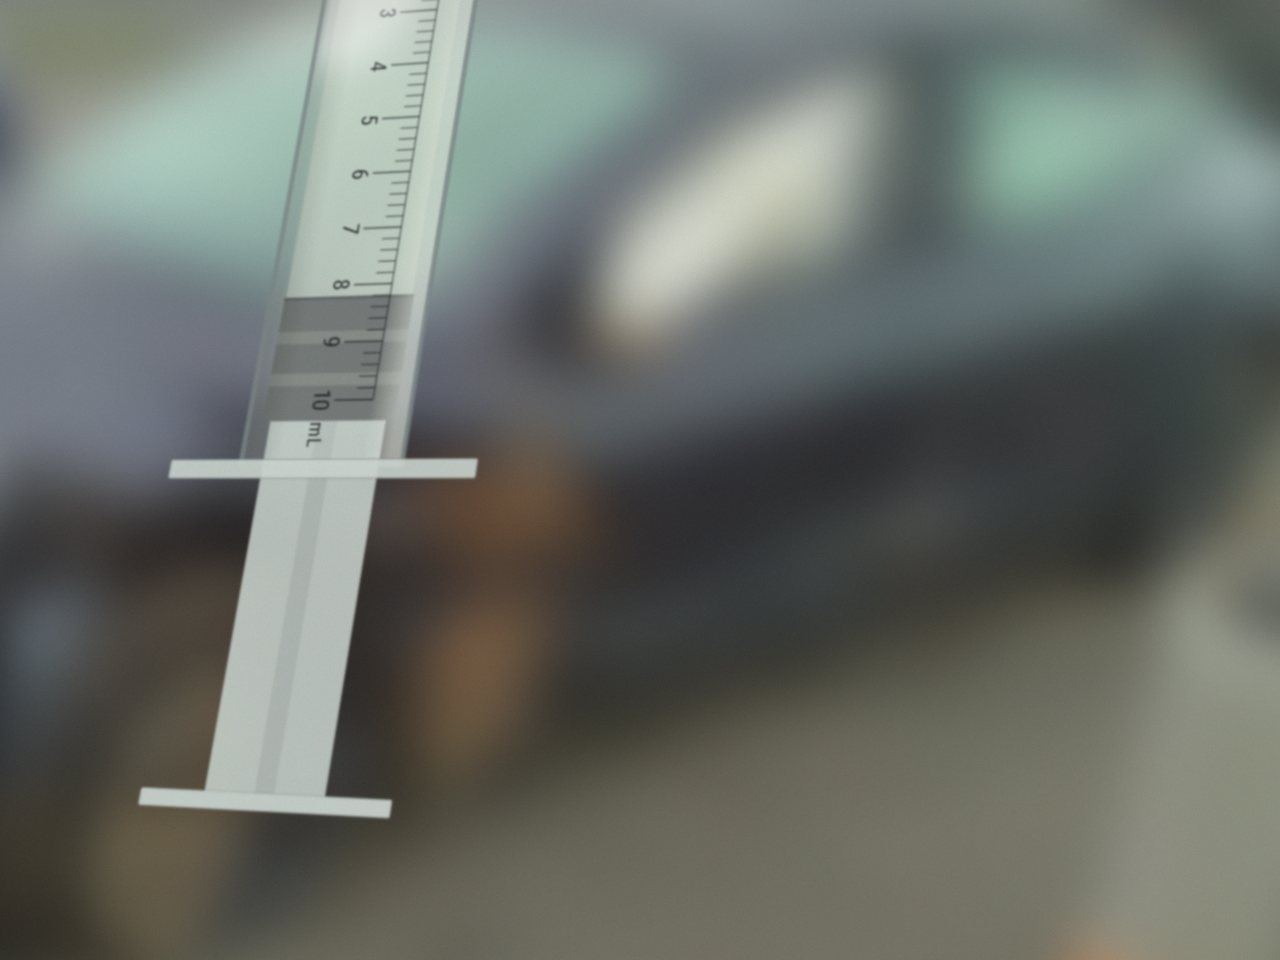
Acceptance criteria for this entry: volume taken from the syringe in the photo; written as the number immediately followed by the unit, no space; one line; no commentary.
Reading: 8.2mL
